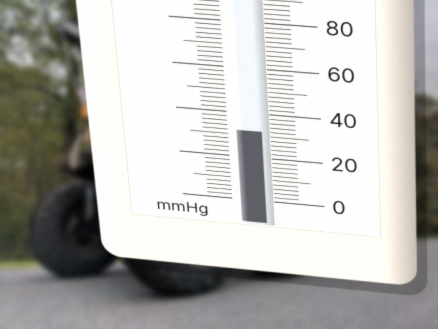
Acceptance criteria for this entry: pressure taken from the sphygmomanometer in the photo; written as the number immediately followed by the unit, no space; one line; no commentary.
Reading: 32mmHg
